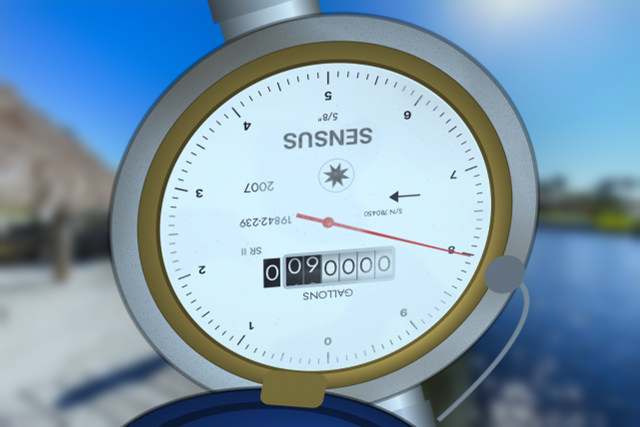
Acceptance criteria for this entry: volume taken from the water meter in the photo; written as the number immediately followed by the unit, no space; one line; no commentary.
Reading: 598.0gal
